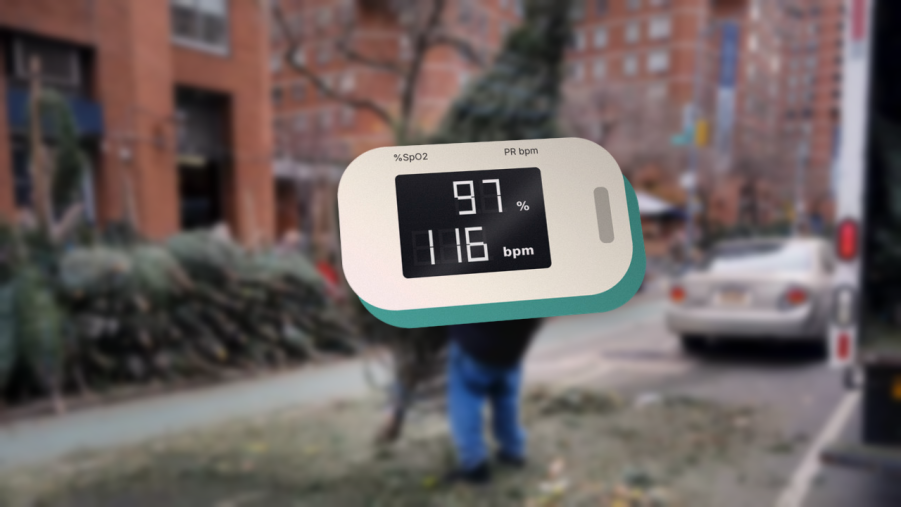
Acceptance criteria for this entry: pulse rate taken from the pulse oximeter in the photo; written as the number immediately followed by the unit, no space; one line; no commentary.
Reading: 116bpm
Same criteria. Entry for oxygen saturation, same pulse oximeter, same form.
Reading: 97%
